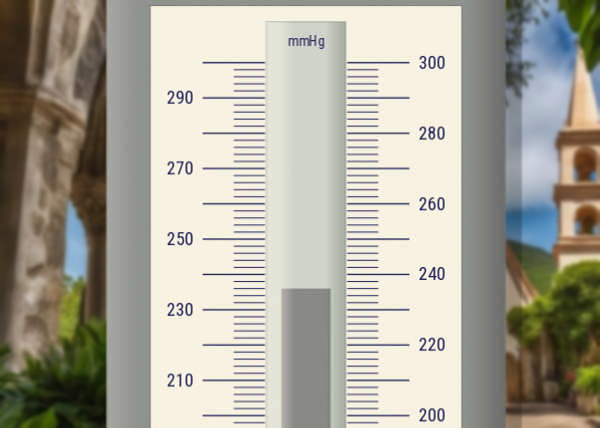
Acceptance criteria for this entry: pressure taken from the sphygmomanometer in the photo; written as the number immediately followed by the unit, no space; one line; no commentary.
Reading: 236mmHg
